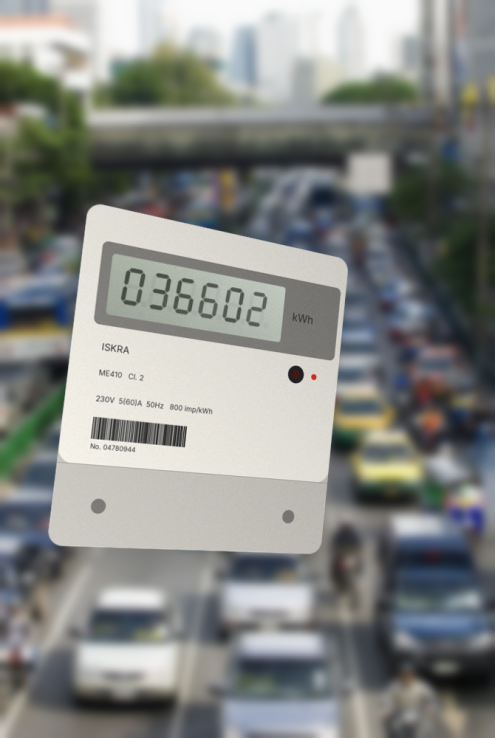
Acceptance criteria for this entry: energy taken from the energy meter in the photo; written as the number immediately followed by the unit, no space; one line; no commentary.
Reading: 36602kWh
